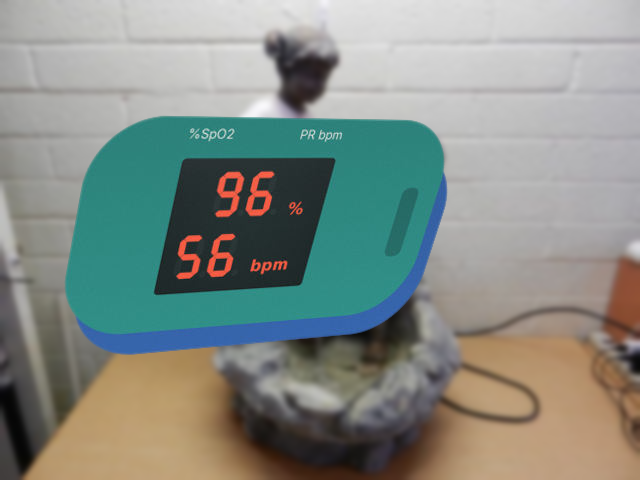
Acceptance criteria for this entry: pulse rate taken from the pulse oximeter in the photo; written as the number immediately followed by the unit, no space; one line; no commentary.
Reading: 56bpm
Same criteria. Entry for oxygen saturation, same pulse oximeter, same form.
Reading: 96%
